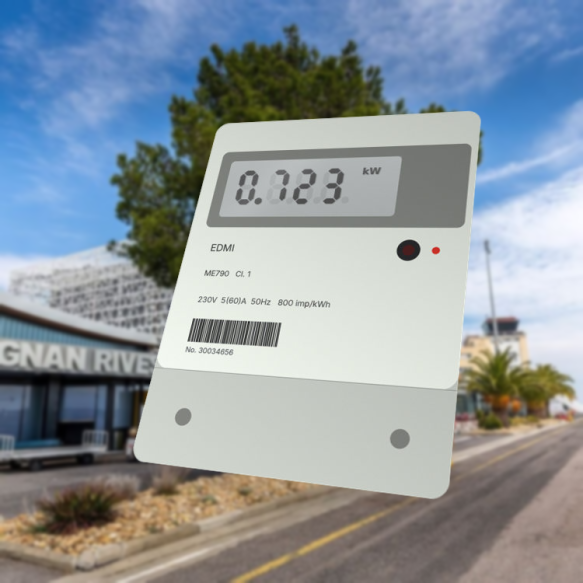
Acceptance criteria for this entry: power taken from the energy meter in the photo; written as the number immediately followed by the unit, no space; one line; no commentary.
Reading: 0.723kW
